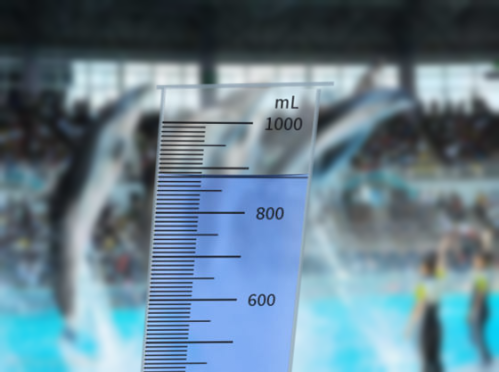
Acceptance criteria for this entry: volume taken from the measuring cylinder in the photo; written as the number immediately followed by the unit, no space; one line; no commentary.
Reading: 880mL
